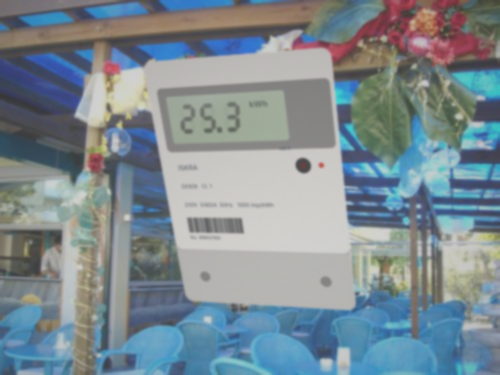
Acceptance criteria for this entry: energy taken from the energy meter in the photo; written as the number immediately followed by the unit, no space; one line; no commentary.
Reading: 25.3kWh
